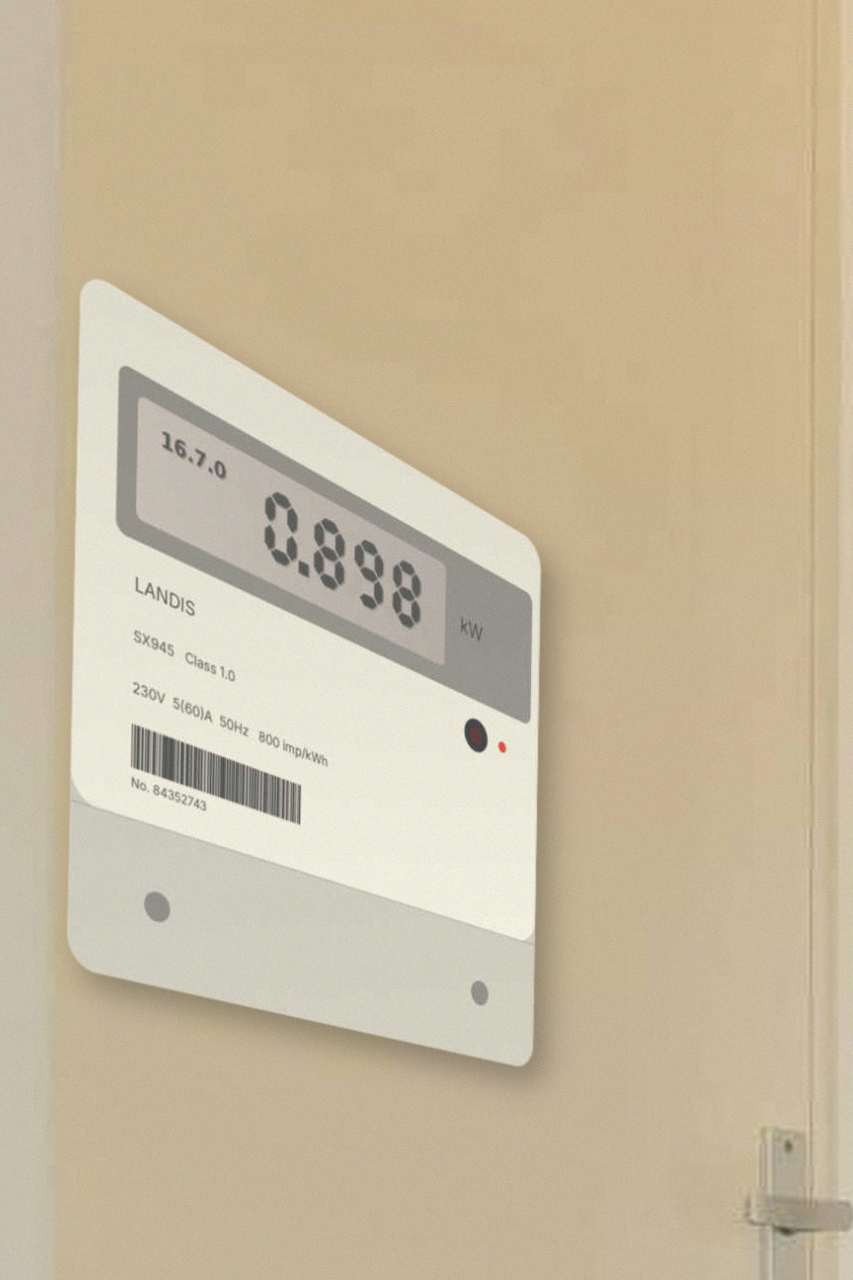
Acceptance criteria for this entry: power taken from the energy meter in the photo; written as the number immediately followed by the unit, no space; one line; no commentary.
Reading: 0.898kW
